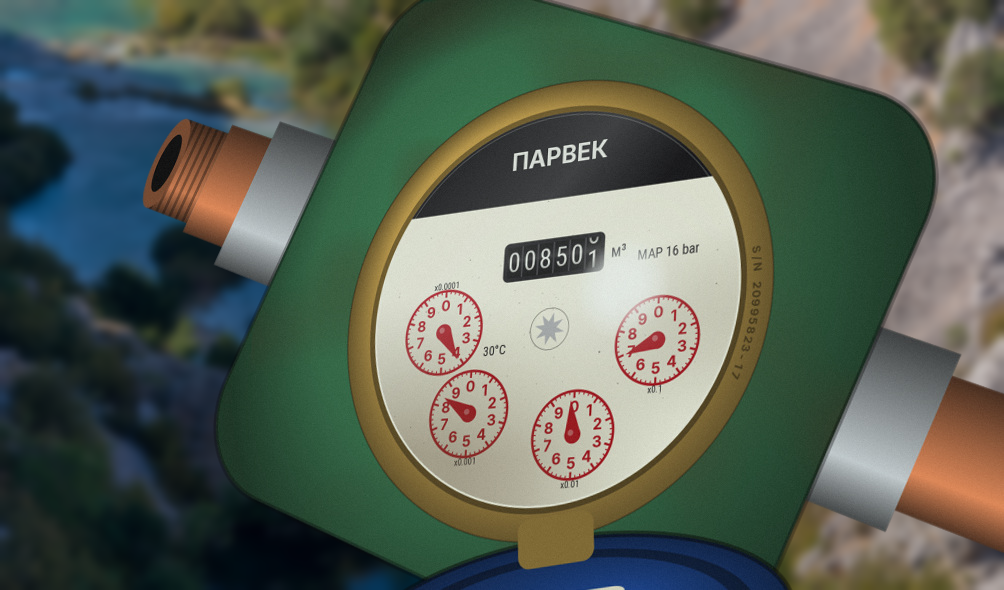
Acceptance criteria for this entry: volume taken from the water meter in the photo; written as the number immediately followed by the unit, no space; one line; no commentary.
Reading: 8500.6984m³
